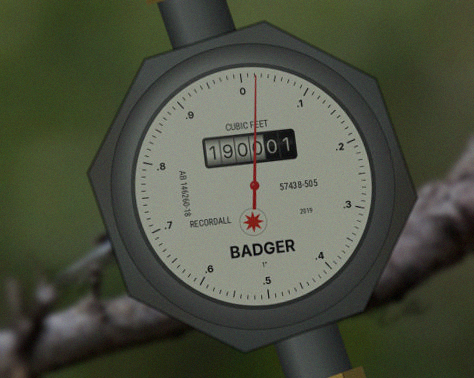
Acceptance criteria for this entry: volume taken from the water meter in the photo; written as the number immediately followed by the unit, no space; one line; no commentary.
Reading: 190001.02ft³
